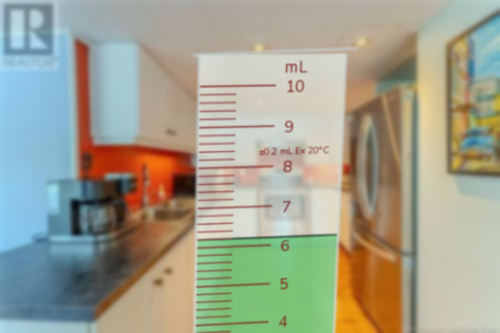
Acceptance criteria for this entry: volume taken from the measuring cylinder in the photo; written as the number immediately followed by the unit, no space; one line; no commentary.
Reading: 6.2mL
